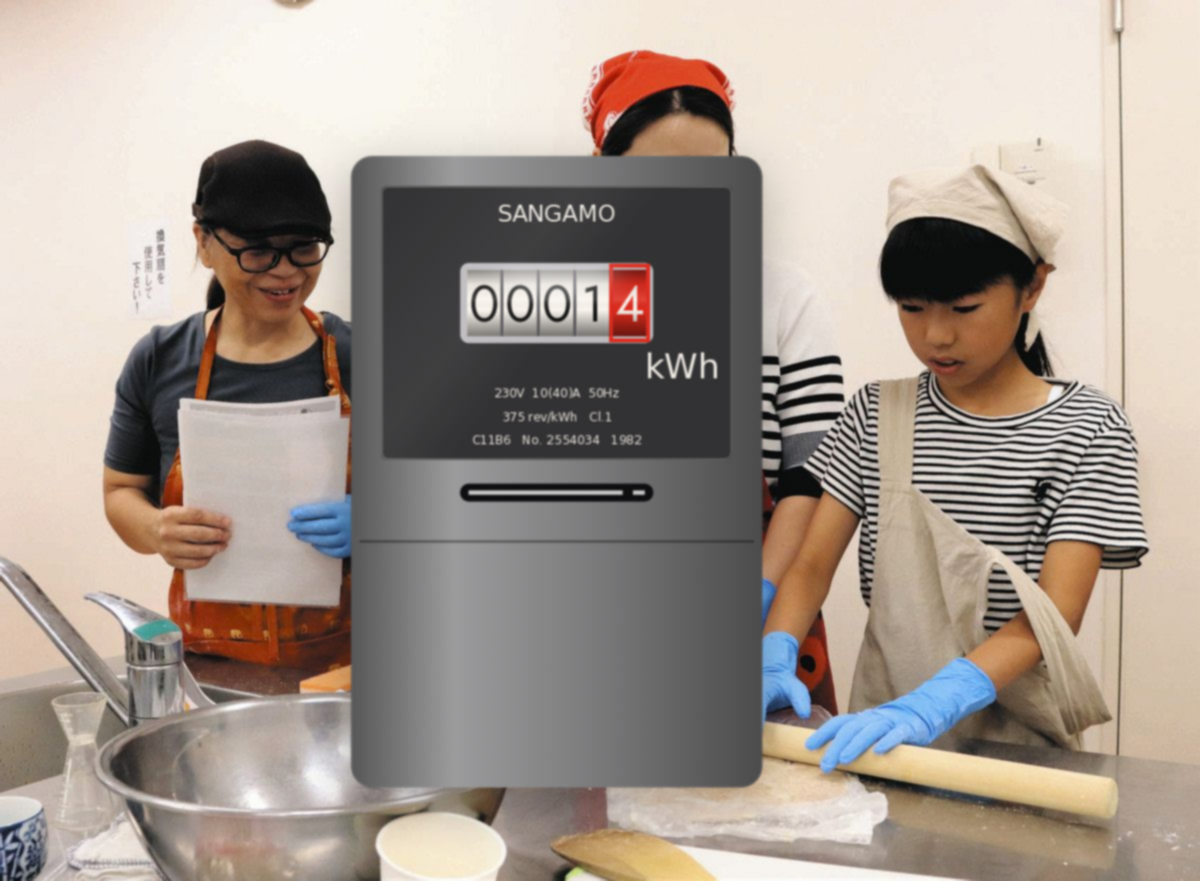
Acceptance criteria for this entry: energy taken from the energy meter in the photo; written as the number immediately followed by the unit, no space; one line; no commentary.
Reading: 1.4kWh
